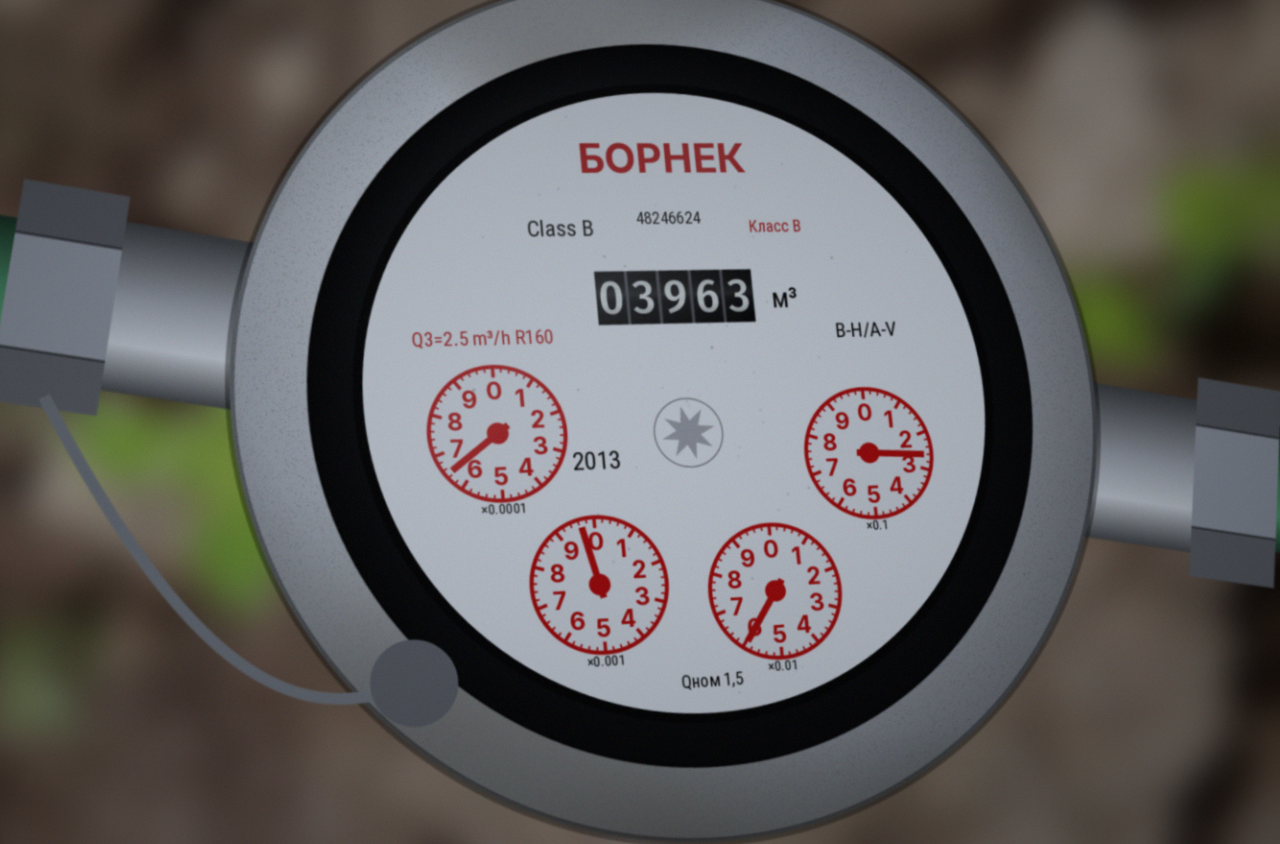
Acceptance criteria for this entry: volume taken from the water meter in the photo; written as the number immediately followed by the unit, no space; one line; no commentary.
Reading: 3963.2596m³
